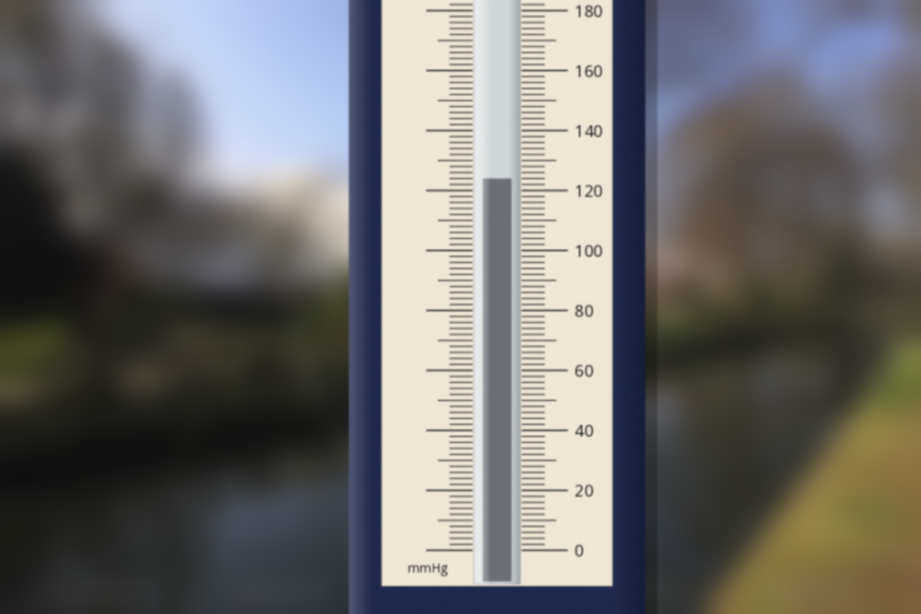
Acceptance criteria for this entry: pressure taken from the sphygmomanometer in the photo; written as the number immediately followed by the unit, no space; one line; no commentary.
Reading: 124mmHg
